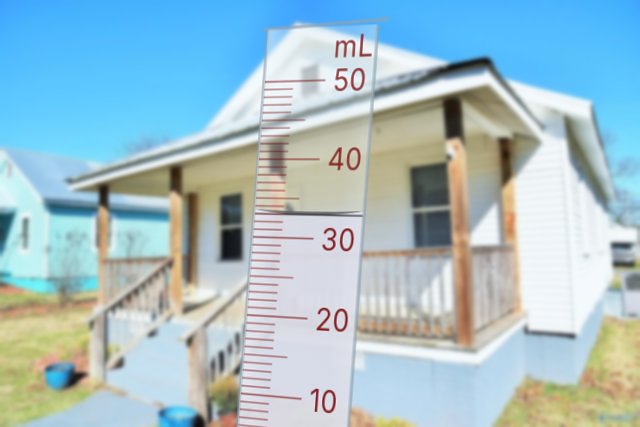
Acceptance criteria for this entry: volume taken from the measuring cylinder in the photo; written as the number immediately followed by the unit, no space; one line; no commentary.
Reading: 33mL
